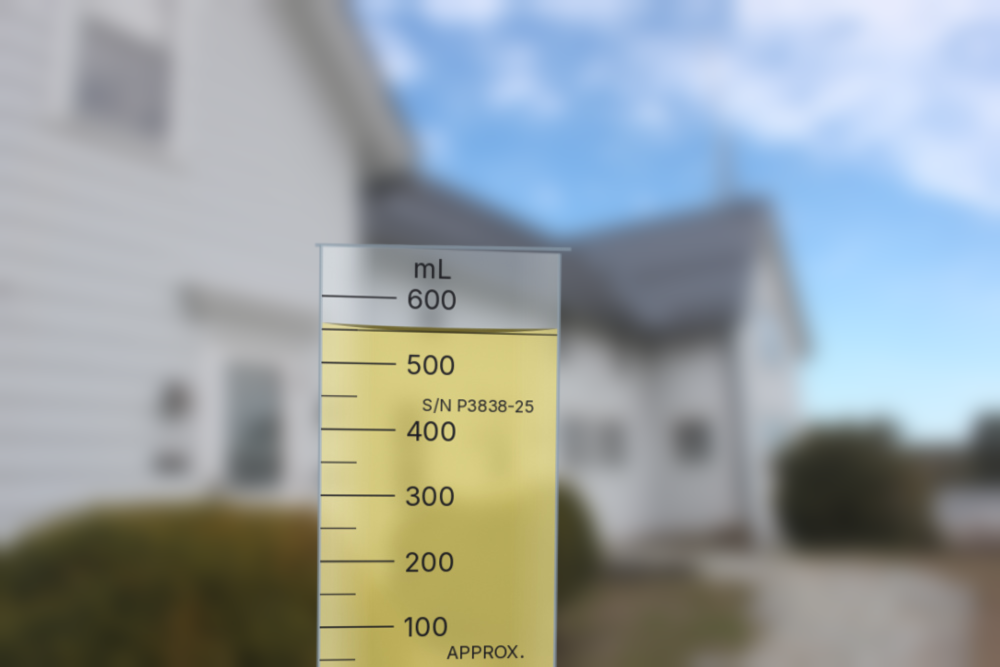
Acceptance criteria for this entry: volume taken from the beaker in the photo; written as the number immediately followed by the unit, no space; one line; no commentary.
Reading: 550mL
